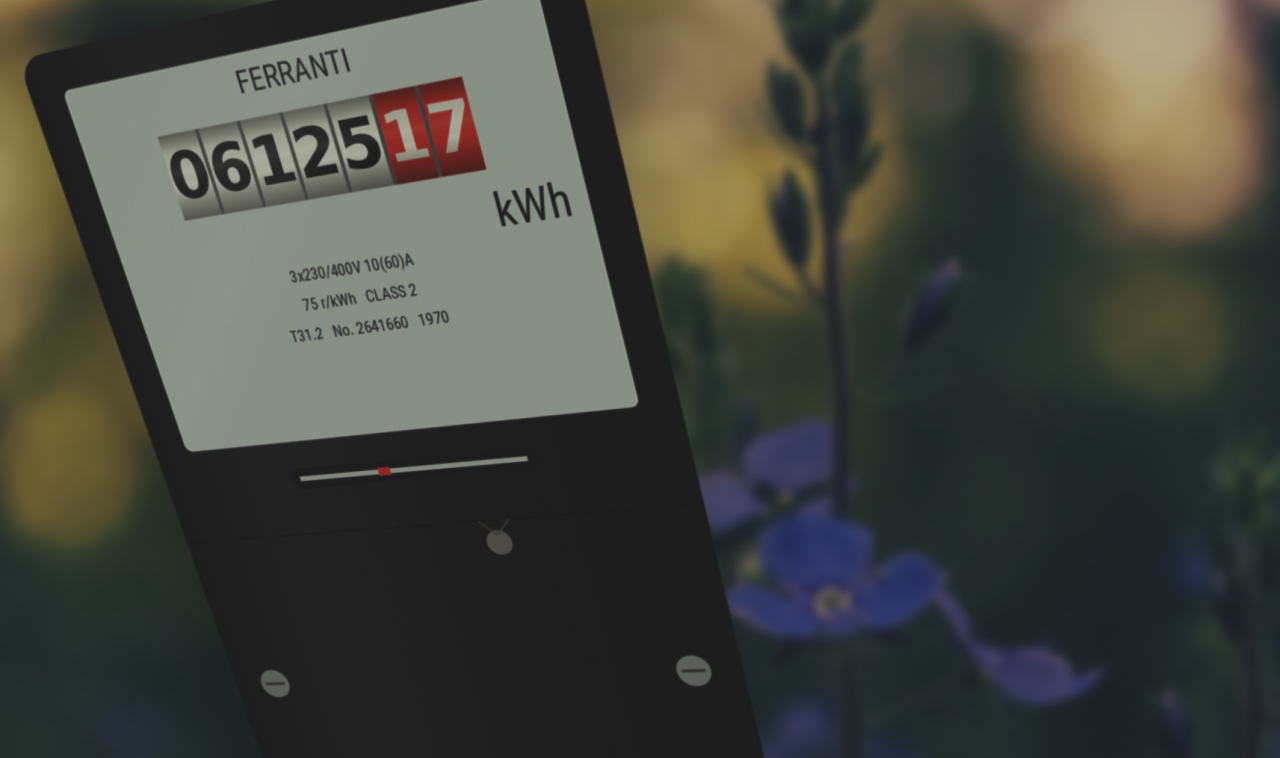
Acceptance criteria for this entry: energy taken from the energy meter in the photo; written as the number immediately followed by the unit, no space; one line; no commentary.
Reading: 6125.17kWh
